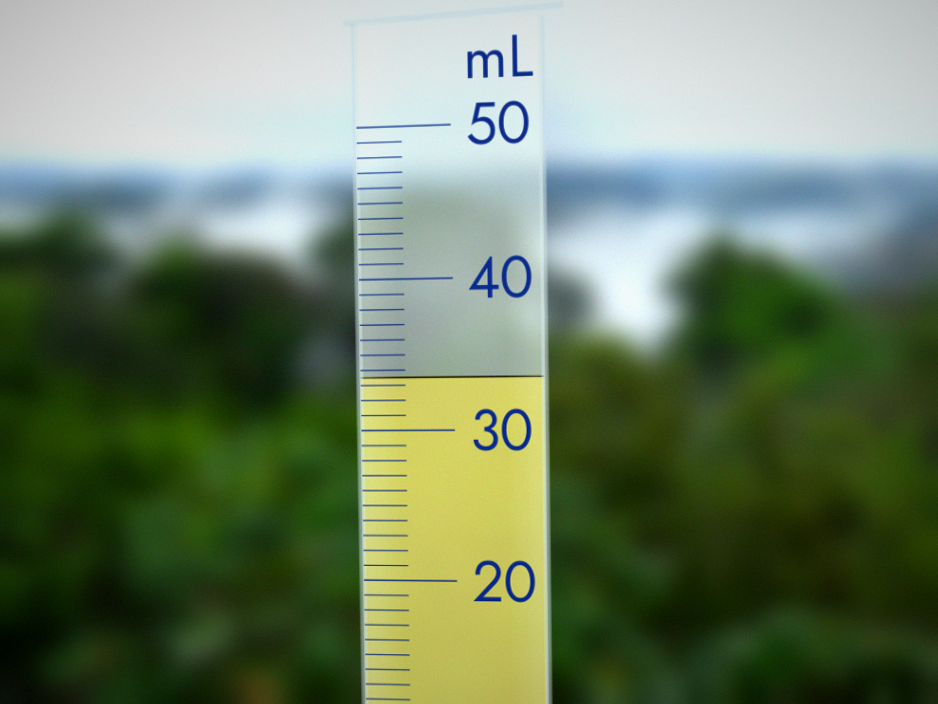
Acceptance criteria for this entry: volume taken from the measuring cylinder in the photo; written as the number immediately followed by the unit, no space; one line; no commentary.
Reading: 33.5mL
